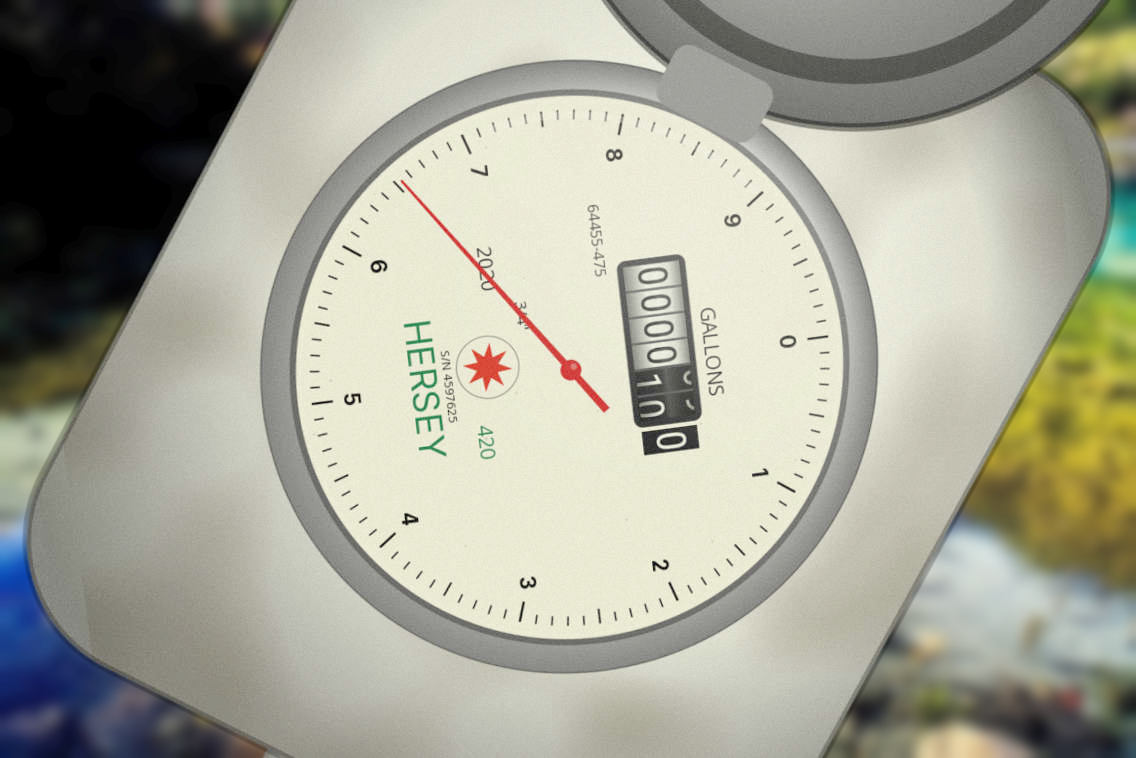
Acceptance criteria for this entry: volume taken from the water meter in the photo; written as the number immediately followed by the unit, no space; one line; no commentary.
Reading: 96.5gal
